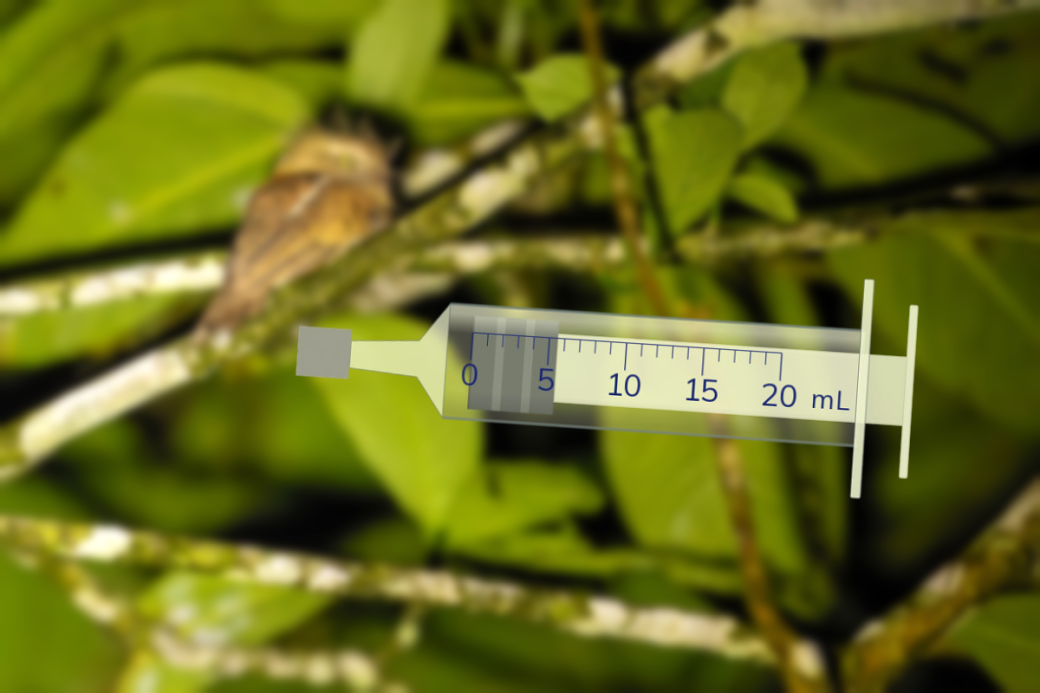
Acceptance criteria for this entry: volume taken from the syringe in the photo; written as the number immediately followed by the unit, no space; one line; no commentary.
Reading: 0mL
